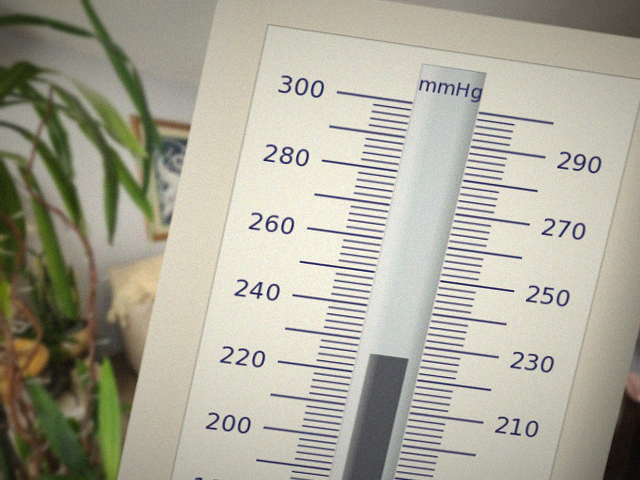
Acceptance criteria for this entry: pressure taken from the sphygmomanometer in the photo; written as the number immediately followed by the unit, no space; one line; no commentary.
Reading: 226mmHg
